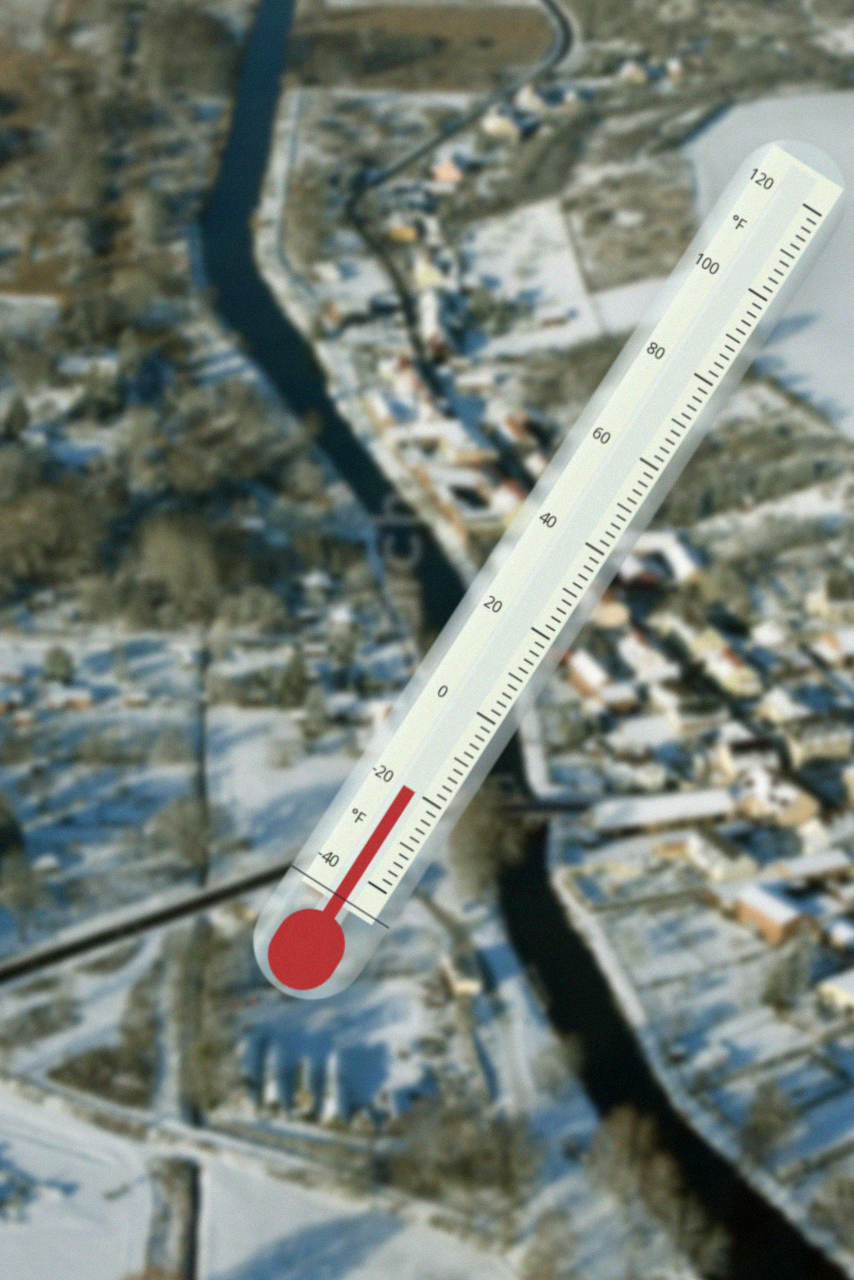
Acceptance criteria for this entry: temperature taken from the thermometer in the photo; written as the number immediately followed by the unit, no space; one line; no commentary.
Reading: -20°F
